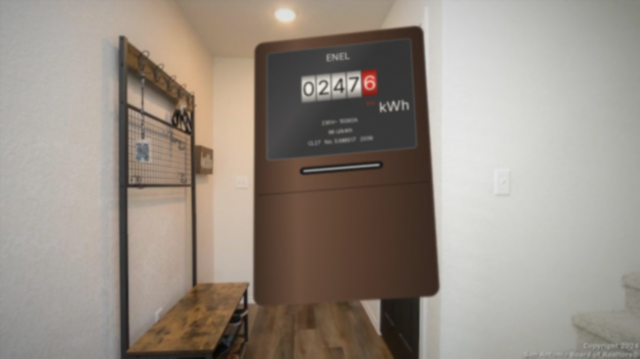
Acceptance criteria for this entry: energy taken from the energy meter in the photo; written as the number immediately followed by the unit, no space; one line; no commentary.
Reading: 247.6kWh
